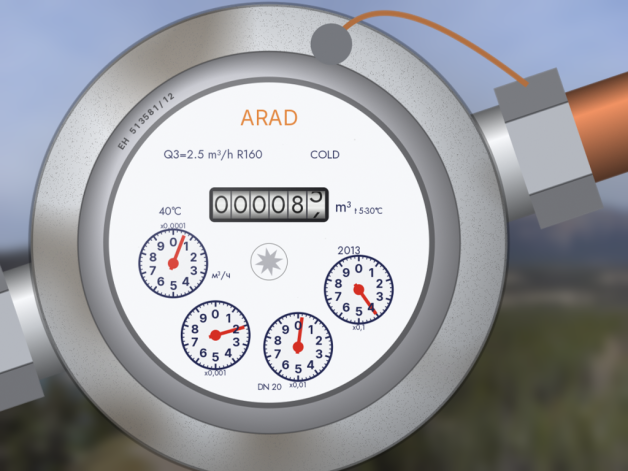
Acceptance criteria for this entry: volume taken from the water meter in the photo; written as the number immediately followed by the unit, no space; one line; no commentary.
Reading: 85.4020m³
